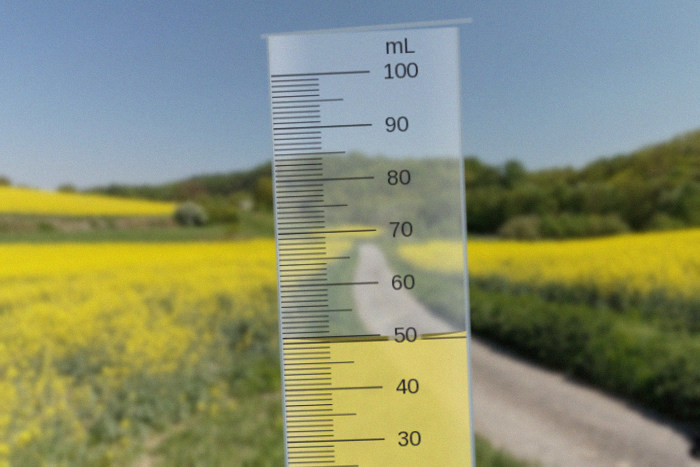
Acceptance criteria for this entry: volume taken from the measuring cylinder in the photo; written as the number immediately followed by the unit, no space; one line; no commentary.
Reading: 49mL
